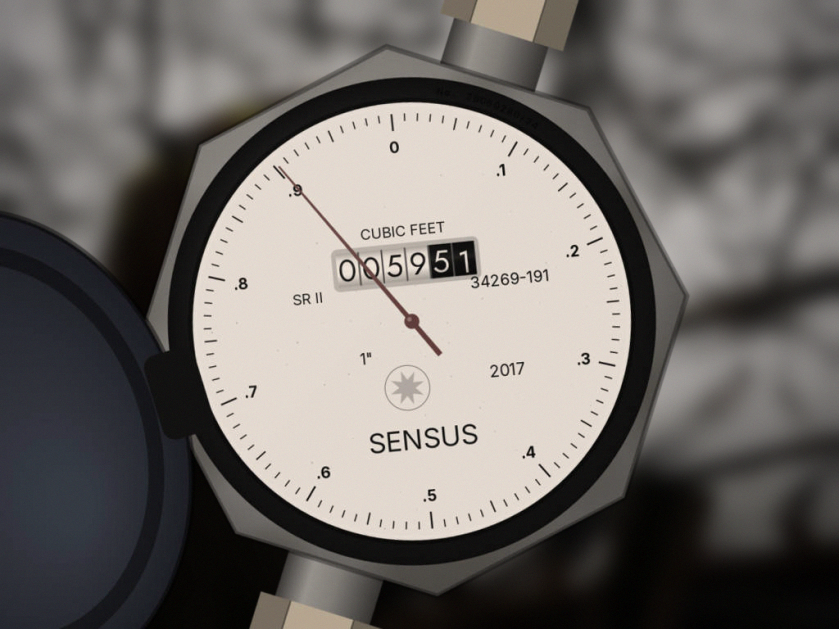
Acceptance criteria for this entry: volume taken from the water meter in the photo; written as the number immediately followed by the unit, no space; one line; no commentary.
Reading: 5950.90ft³
